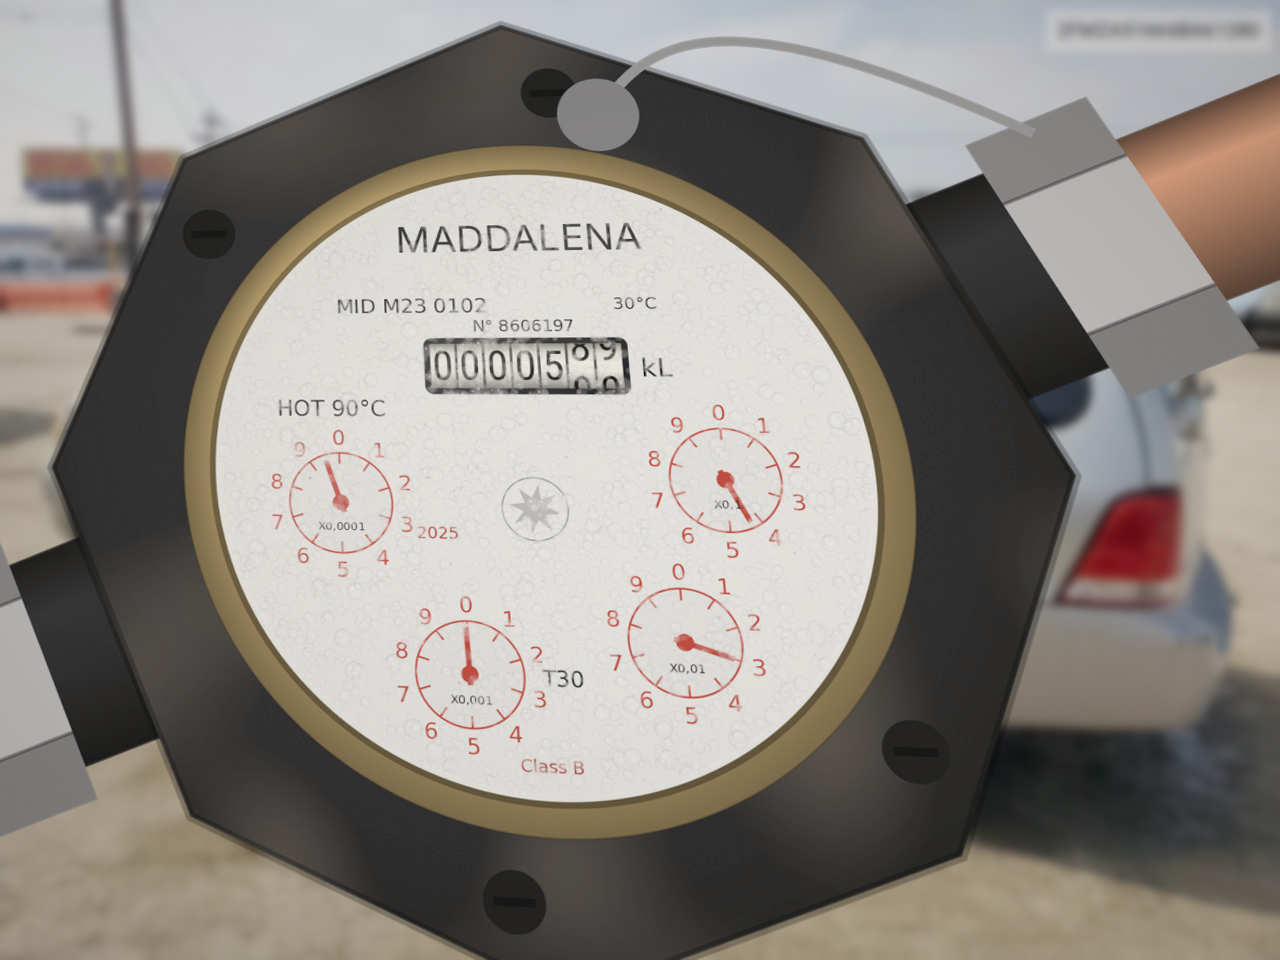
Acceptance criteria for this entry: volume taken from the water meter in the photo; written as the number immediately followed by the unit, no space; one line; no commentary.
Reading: 589.4299kL
